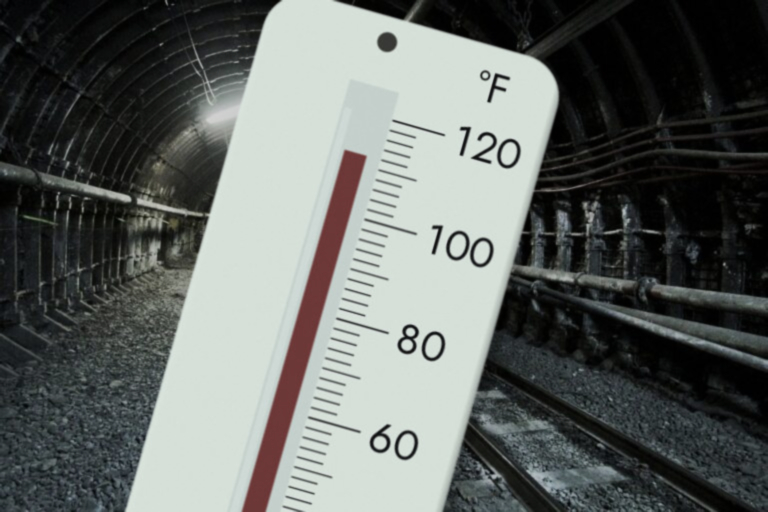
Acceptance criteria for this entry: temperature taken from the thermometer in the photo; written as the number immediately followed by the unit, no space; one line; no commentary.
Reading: 112°F
